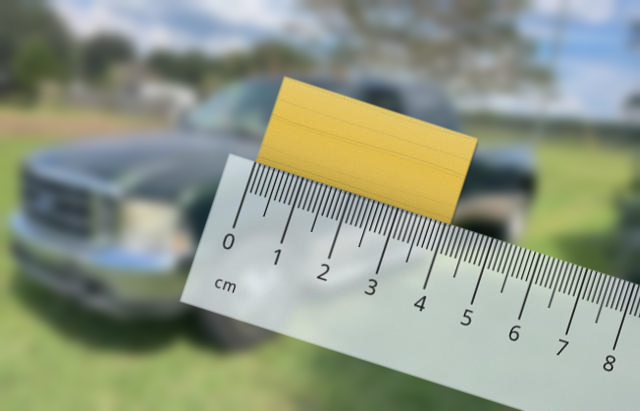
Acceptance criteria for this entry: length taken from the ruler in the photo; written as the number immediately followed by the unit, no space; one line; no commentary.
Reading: 4.1cm
